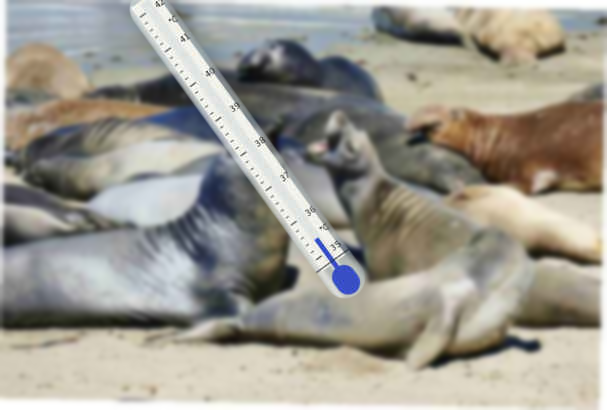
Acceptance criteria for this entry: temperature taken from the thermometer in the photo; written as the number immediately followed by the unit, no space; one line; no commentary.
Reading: 35.4°C
